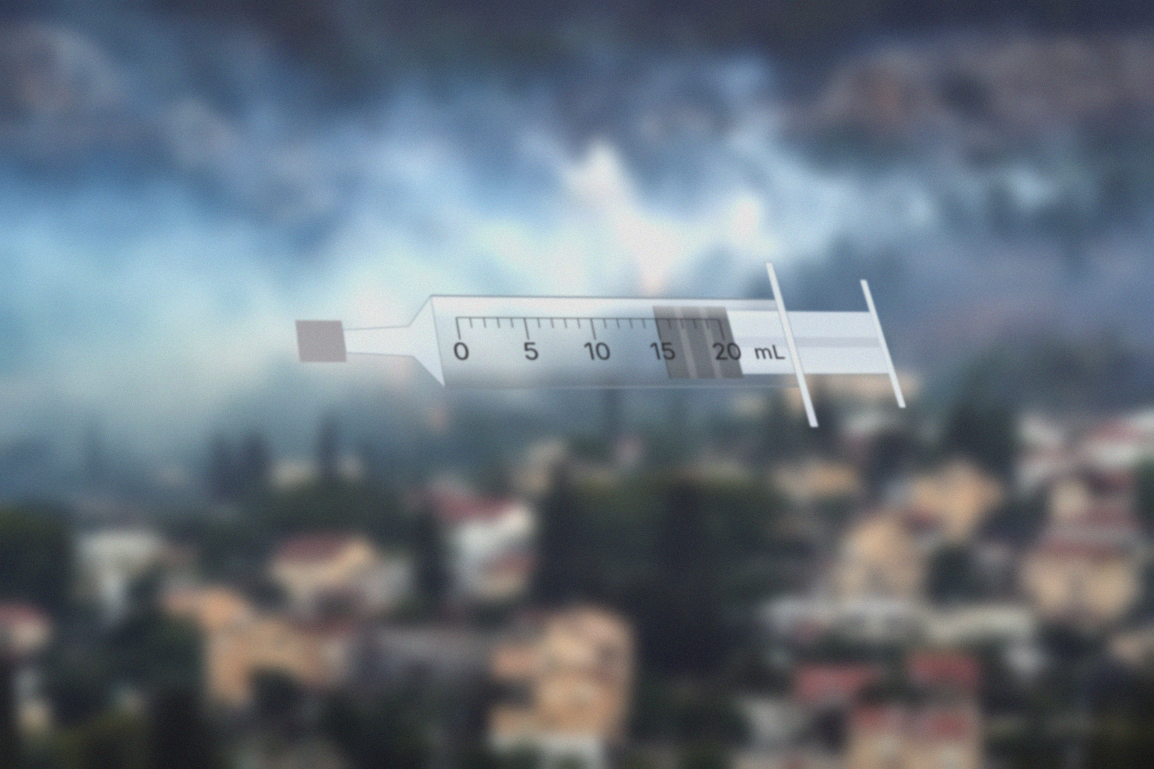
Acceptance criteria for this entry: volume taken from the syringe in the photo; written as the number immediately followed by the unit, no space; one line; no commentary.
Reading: 15mL
